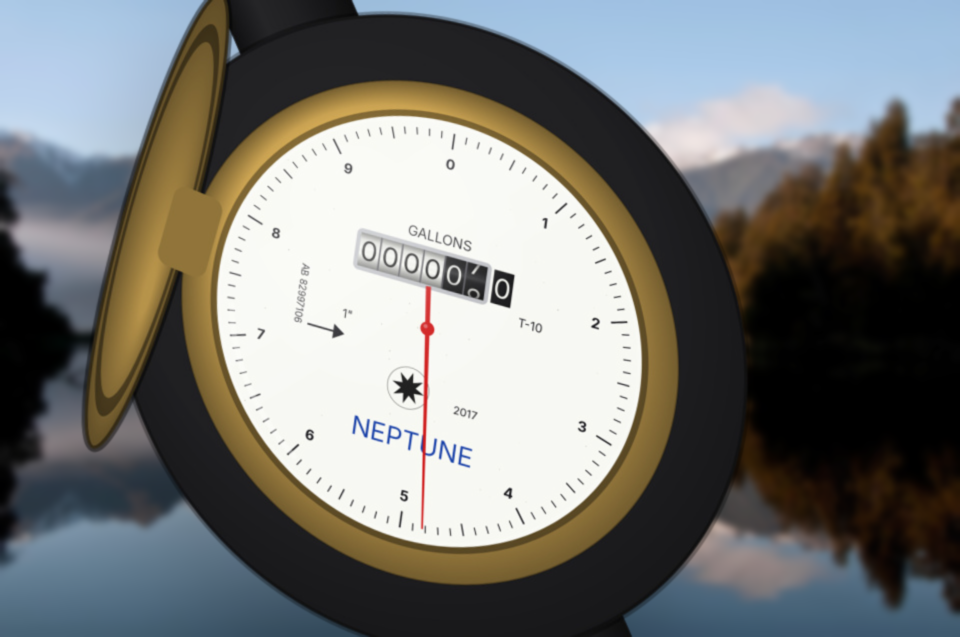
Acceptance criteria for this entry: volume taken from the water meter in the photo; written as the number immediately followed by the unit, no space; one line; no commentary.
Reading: 74.8gal
